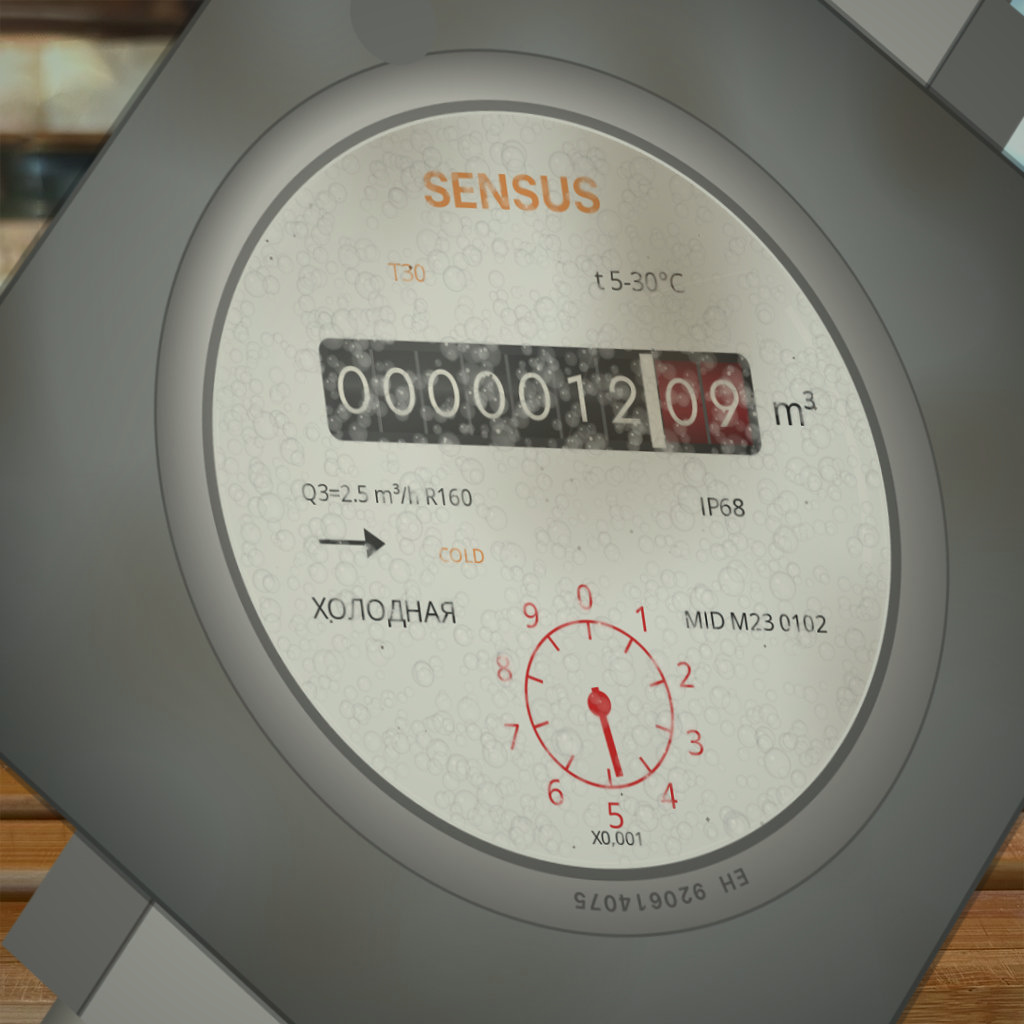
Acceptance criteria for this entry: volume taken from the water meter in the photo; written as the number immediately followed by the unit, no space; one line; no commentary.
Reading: 12.094m³
